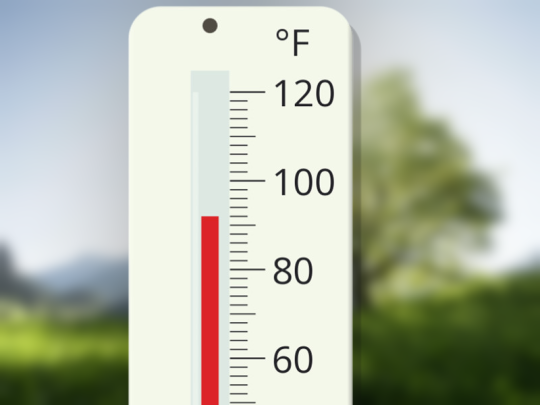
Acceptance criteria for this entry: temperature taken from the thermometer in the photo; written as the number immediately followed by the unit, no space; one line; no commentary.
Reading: 92°F
